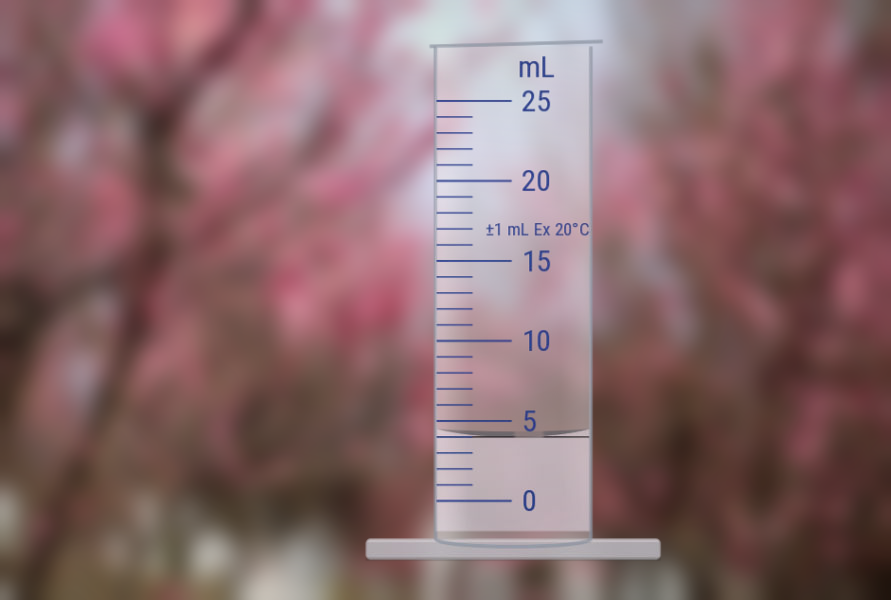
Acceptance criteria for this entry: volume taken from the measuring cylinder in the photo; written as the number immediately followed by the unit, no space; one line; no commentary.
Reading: 4mL
